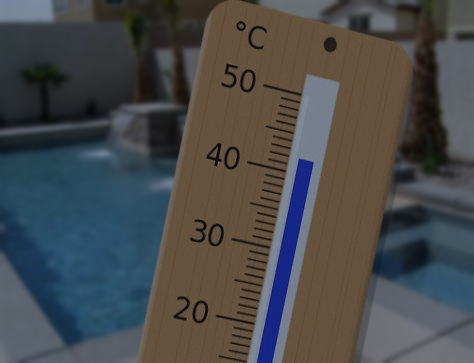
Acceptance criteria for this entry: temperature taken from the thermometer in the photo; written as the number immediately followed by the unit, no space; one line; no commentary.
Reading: 42°C
